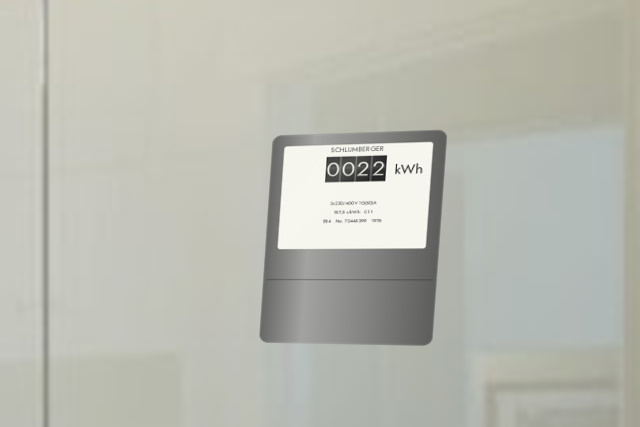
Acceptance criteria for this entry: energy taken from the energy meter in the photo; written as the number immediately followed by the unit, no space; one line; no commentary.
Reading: 22kWh
